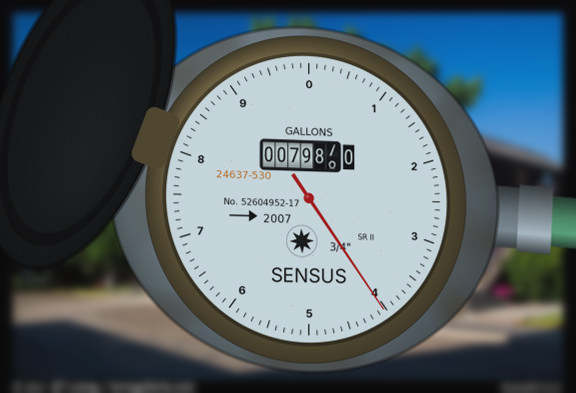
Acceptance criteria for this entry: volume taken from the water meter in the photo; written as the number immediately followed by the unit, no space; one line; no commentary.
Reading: 79874.0gal
